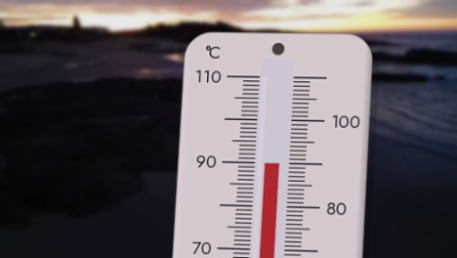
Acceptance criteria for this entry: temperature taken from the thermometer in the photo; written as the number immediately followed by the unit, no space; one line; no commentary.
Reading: 90°C
